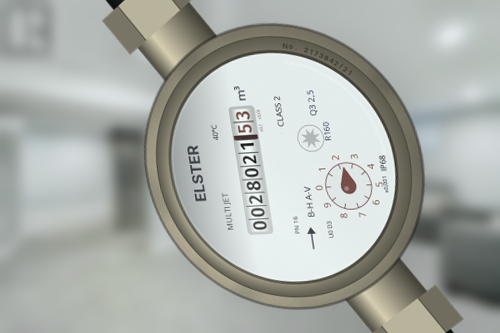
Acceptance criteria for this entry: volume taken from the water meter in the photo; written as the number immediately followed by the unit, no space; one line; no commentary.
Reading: 28021.532m³
